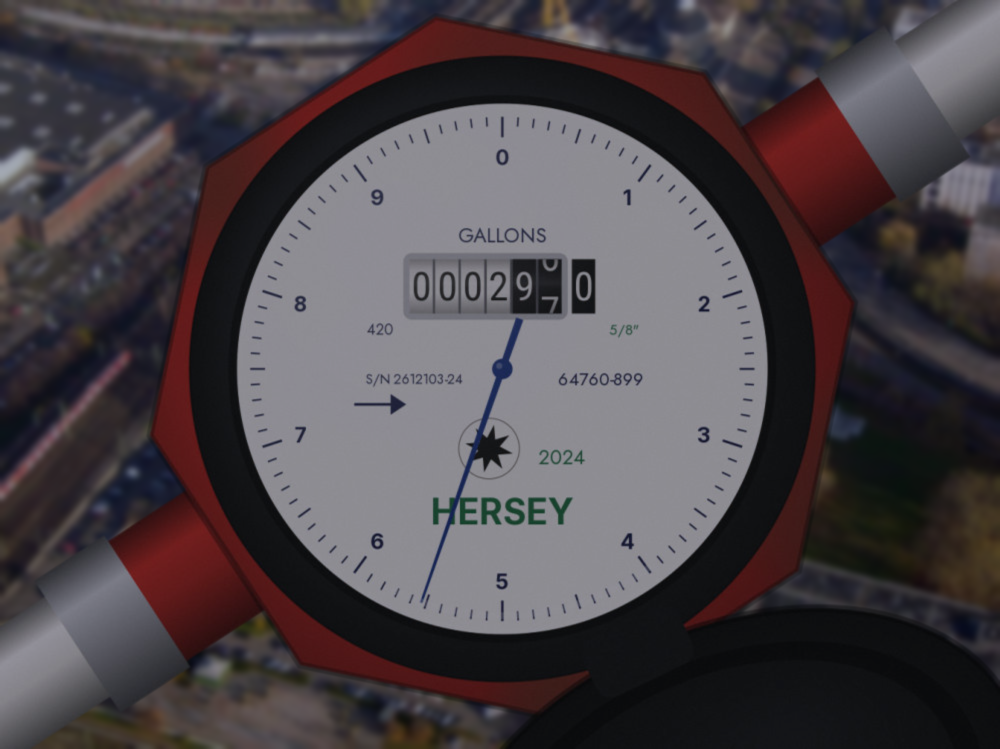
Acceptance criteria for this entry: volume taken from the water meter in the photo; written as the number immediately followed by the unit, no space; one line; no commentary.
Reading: 2965.5gal
